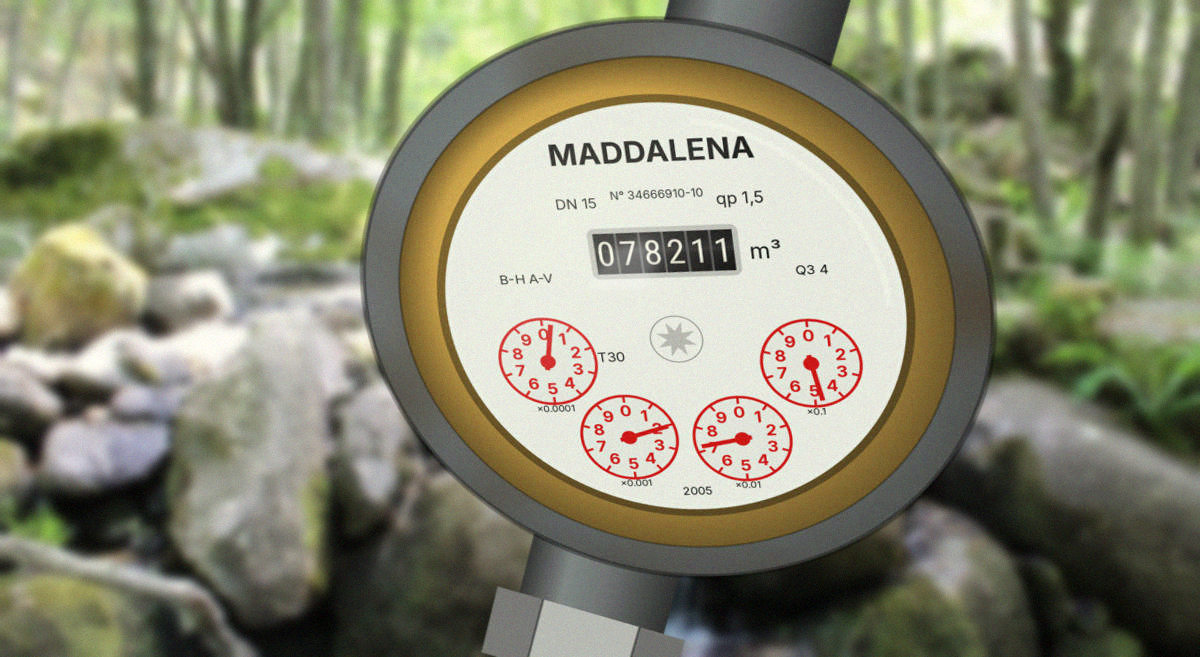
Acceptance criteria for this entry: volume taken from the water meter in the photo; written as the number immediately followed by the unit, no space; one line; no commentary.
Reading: 78211.4720m³
